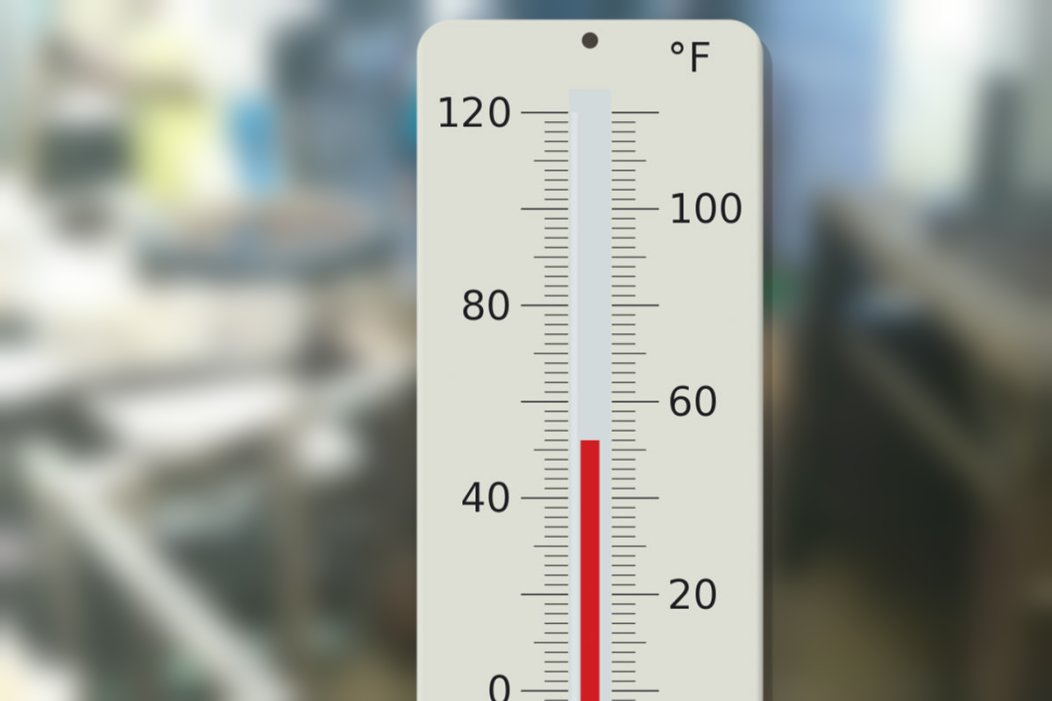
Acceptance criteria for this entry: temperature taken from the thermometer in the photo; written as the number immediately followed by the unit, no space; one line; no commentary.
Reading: 52°F
